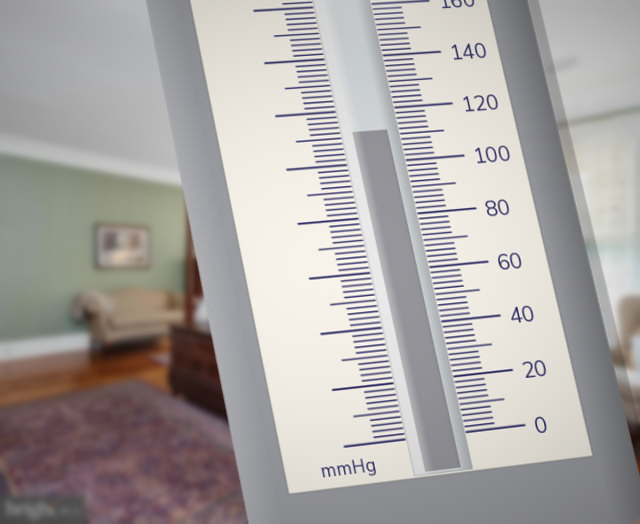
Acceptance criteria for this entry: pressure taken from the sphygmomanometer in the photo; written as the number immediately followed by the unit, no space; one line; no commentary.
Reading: 112mmHg
